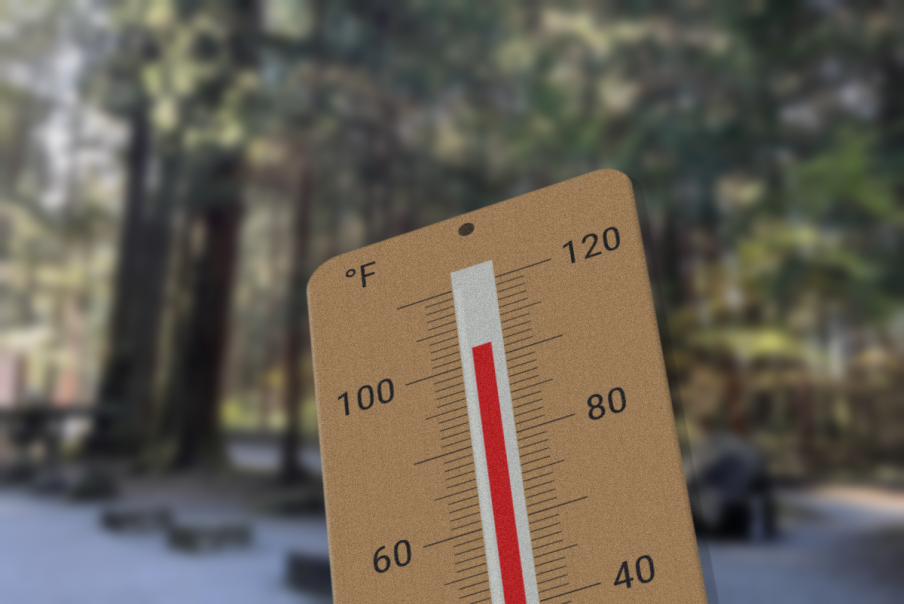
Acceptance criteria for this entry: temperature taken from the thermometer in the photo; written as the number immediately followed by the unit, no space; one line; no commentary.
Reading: 104°F
